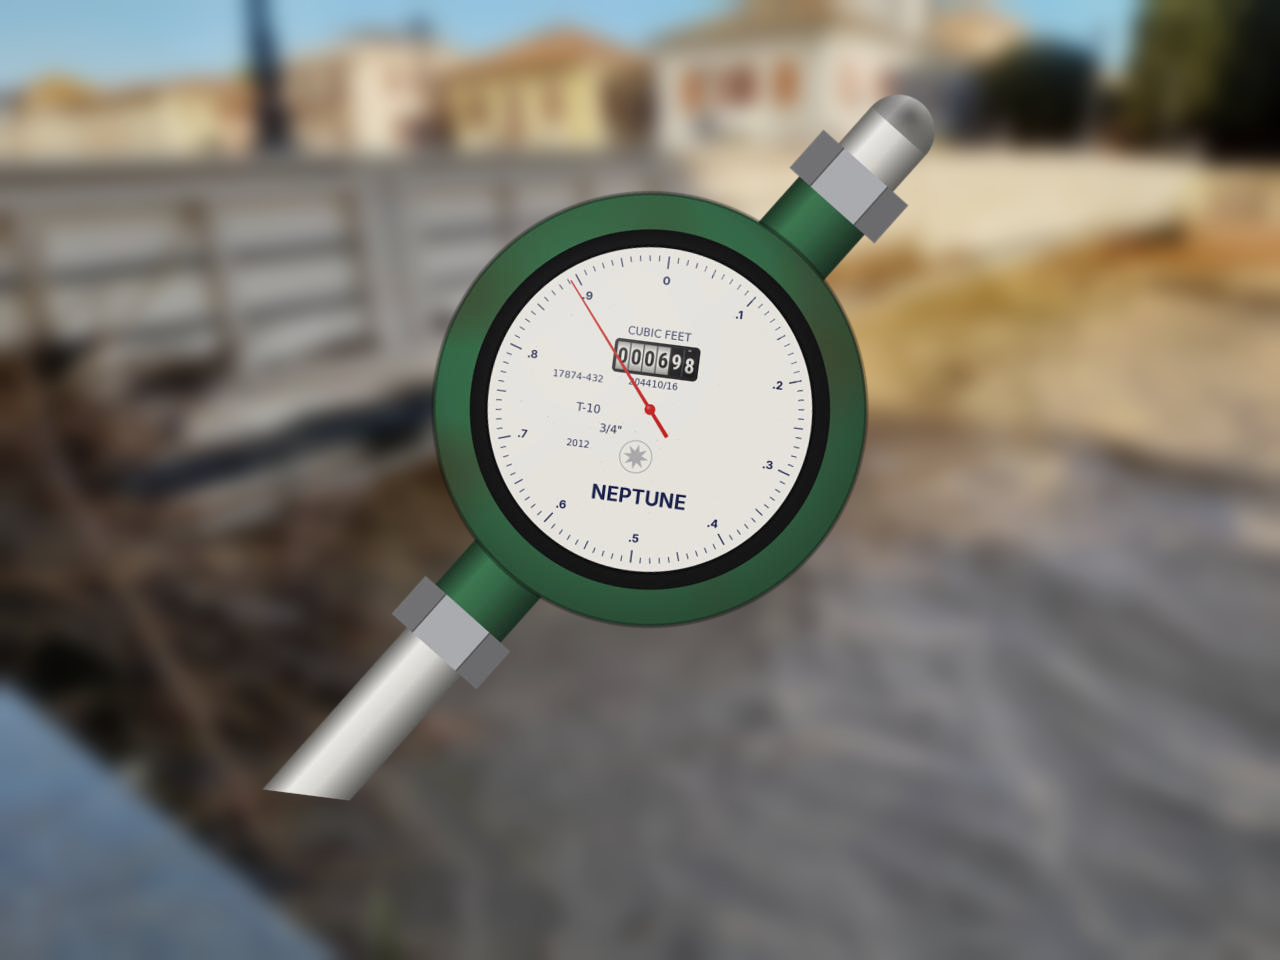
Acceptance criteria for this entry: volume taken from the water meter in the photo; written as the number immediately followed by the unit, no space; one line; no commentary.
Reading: 697.89ft³
